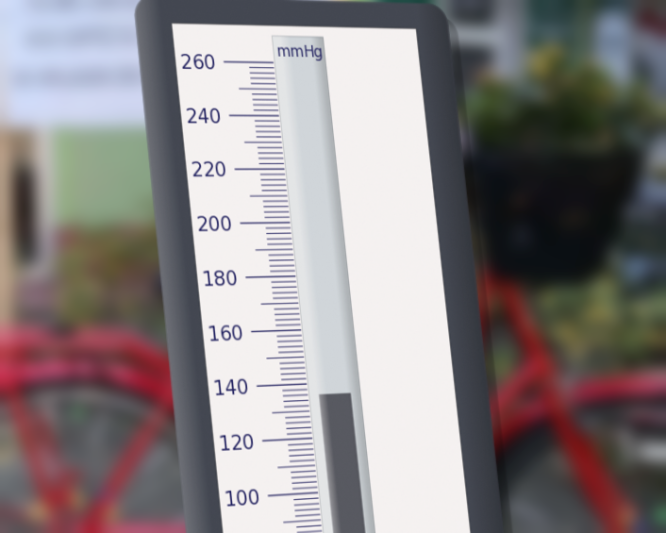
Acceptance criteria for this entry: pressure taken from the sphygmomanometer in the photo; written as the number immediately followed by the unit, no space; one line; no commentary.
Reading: 136mmHg
